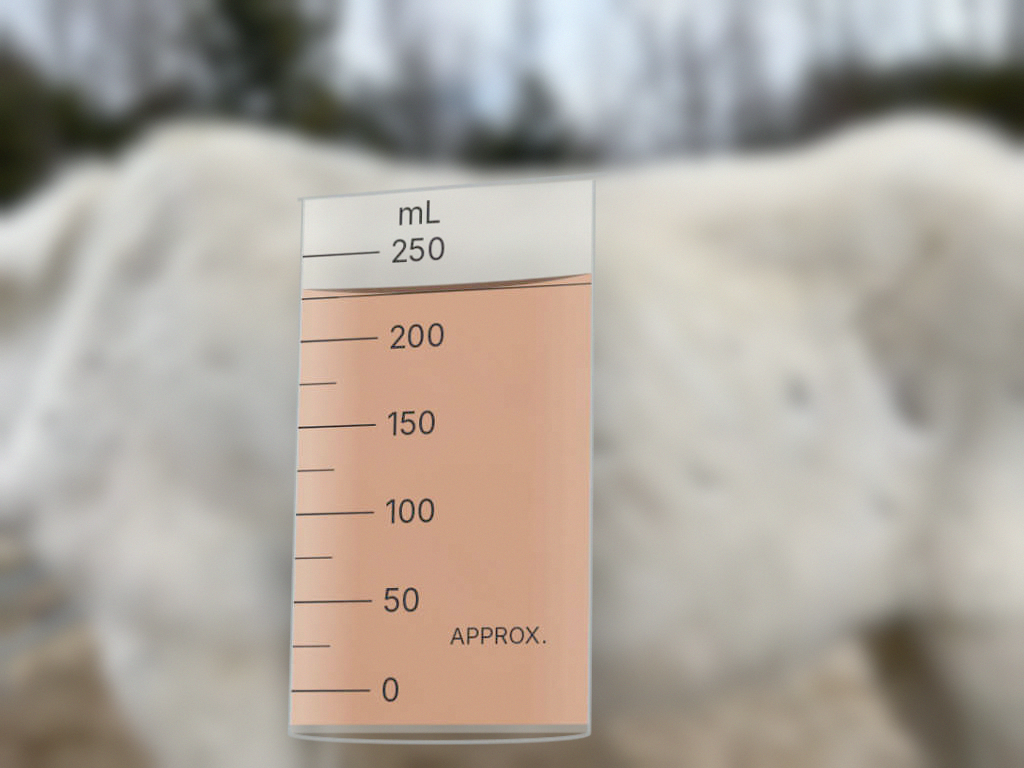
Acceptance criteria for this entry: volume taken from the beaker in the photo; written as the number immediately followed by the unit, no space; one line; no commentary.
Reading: 225mL
